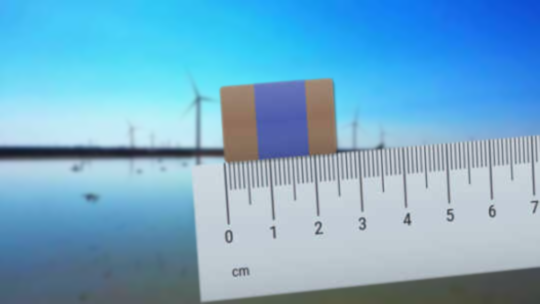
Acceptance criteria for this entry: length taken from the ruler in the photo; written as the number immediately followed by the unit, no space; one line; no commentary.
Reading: 2.5cm
